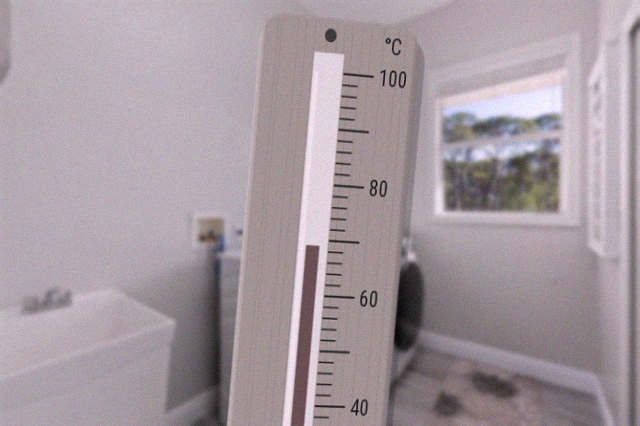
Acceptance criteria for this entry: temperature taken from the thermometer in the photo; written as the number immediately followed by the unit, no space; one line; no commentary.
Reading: 69°C
